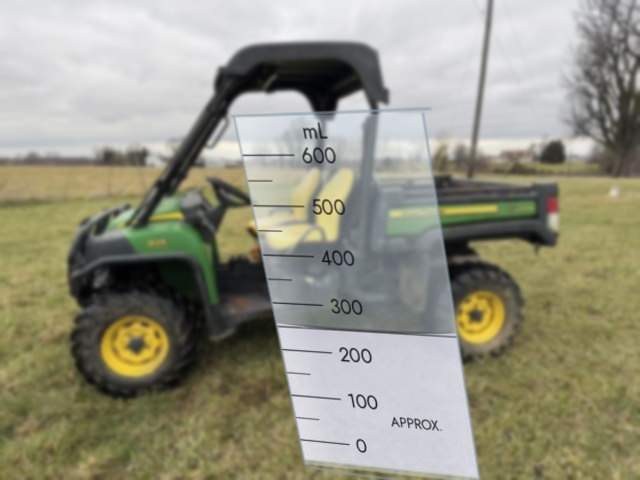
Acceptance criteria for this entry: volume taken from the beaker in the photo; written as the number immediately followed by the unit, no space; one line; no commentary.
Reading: 250mL
